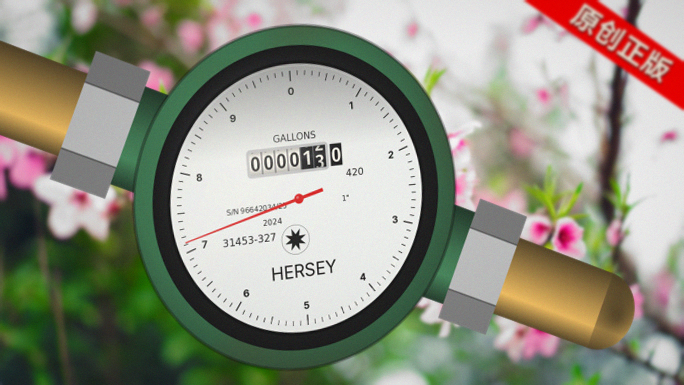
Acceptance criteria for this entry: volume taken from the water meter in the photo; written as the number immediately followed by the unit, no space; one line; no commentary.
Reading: 127.1gal
